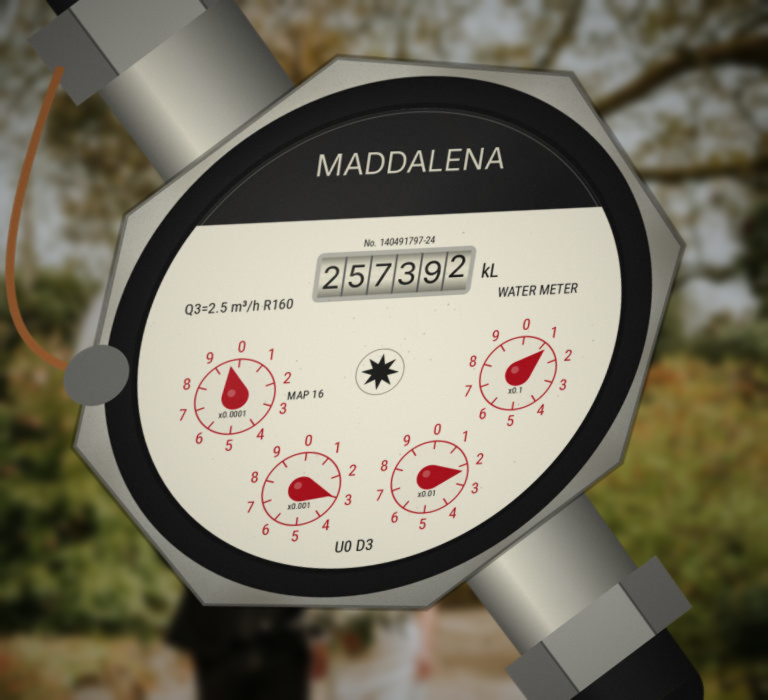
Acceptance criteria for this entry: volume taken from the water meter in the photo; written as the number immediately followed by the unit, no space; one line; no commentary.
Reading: 257392.1229kL
